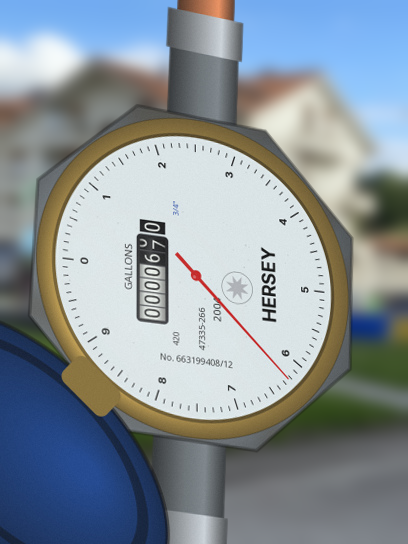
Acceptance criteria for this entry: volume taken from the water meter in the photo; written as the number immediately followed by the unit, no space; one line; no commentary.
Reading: 666.2gal
